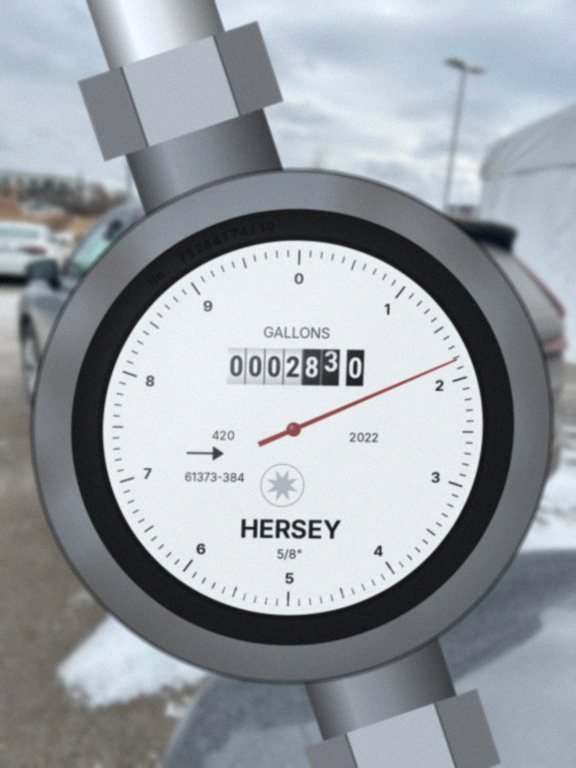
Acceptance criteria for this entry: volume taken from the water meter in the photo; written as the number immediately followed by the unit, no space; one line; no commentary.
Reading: 2831.8gal
